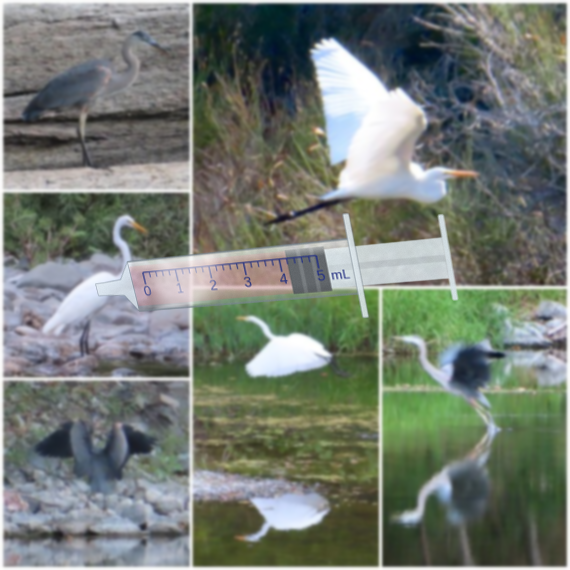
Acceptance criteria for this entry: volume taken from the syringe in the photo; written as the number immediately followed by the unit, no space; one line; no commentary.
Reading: 4.2mL
